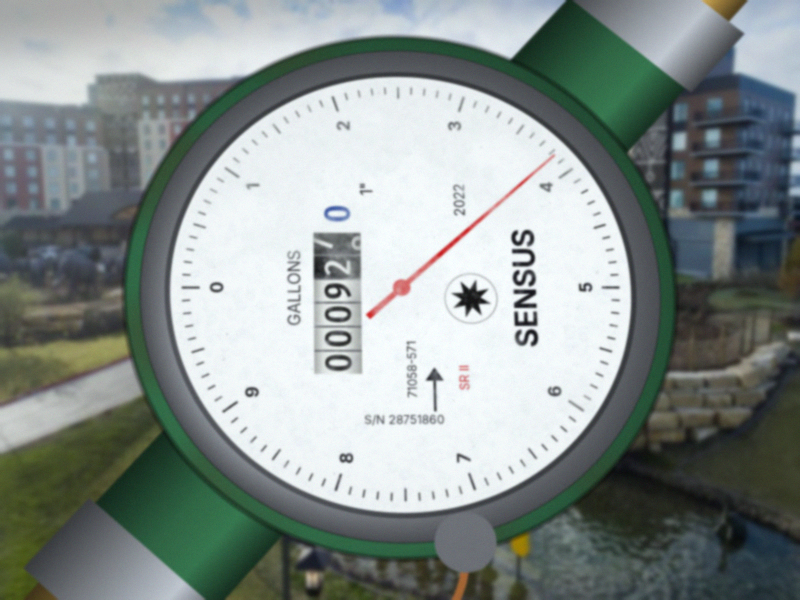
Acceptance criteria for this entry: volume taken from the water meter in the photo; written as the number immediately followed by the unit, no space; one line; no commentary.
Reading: 9273.8gal
